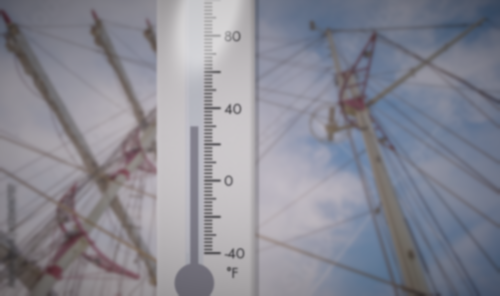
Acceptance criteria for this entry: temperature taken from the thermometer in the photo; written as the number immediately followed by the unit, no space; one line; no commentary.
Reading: 30°F
